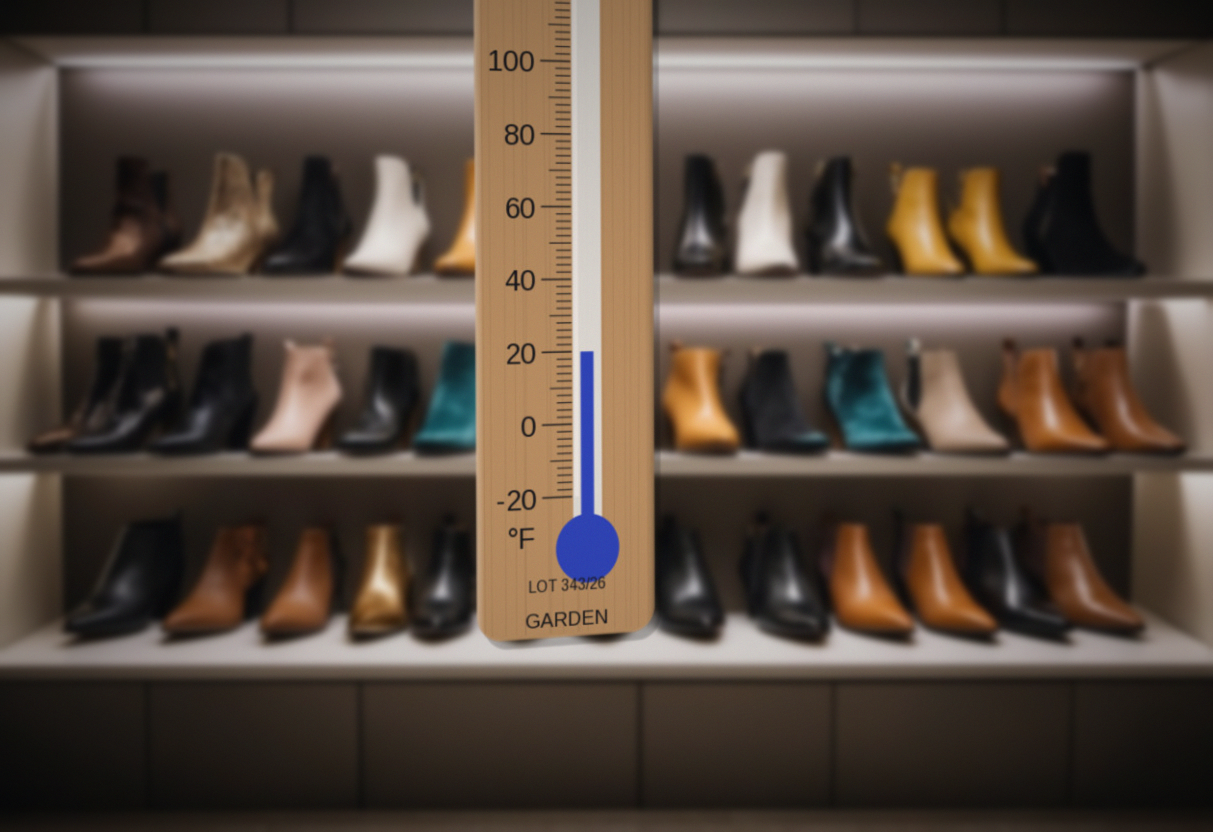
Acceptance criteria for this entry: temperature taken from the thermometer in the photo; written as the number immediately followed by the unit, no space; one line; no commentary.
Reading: 20°F
